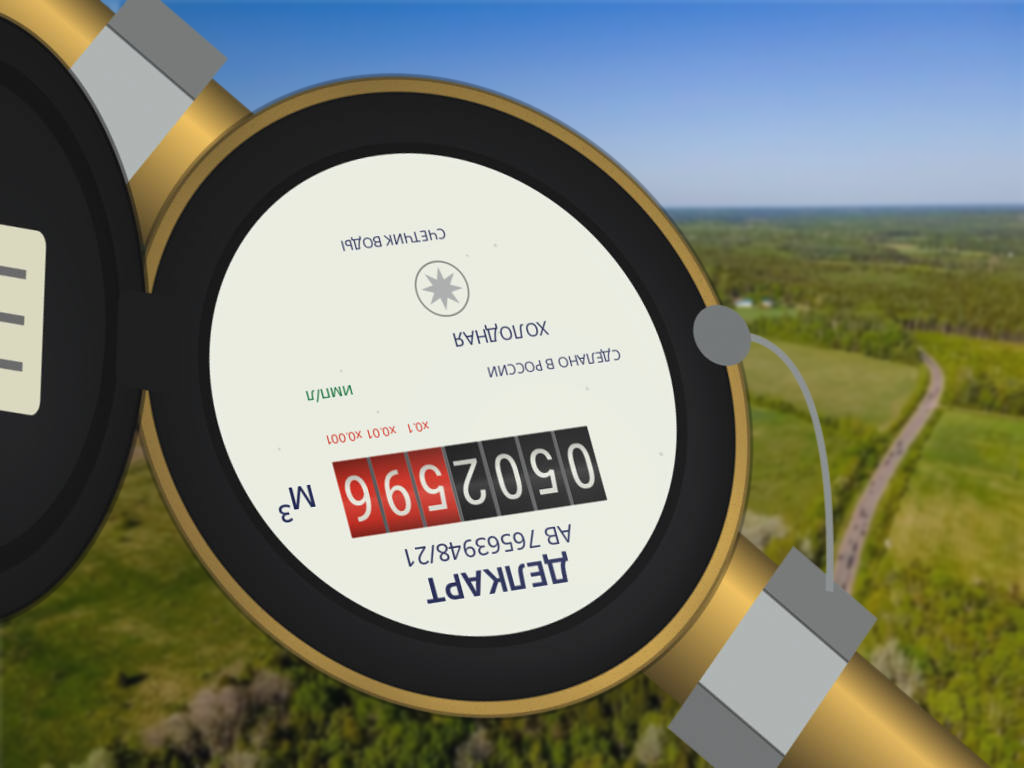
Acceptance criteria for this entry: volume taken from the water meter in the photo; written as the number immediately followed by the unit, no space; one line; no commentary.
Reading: 502.596m³
